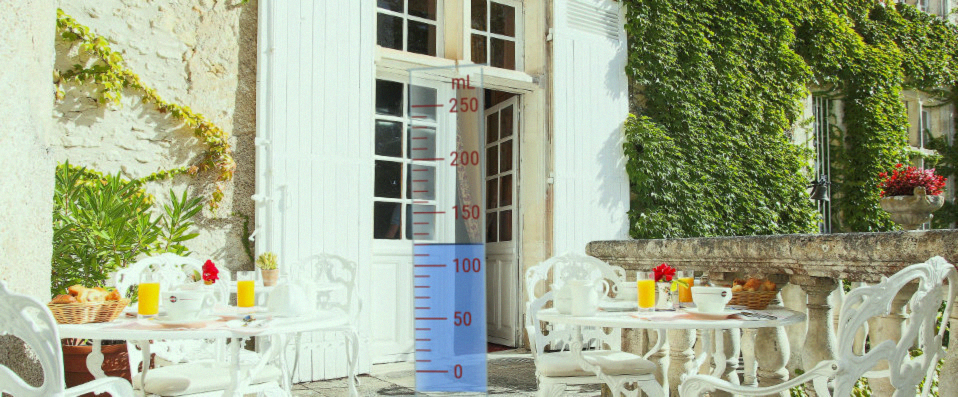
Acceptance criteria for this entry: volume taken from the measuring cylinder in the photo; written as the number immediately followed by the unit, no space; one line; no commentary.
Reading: 120mL
